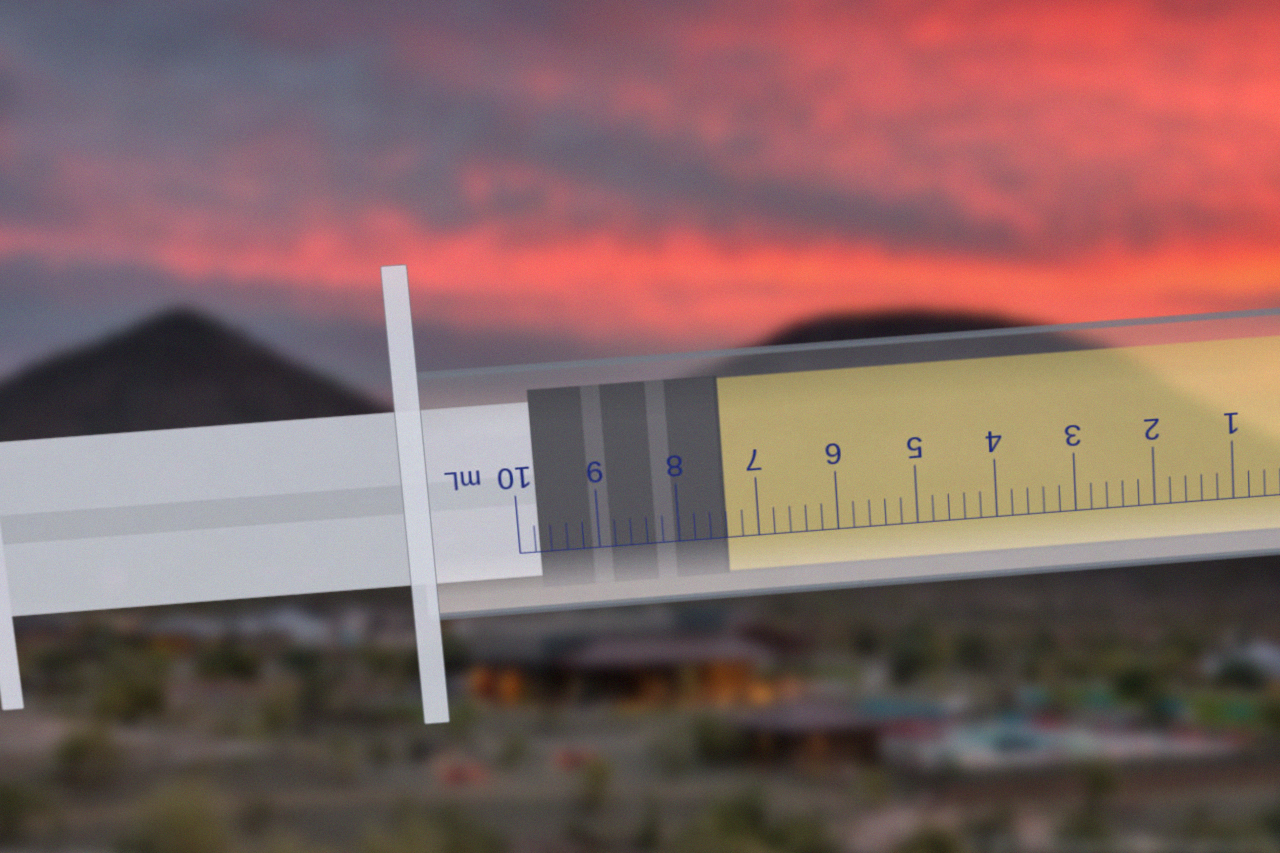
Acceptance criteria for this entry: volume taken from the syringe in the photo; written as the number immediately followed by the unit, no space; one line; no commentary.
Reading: 7.4mL
